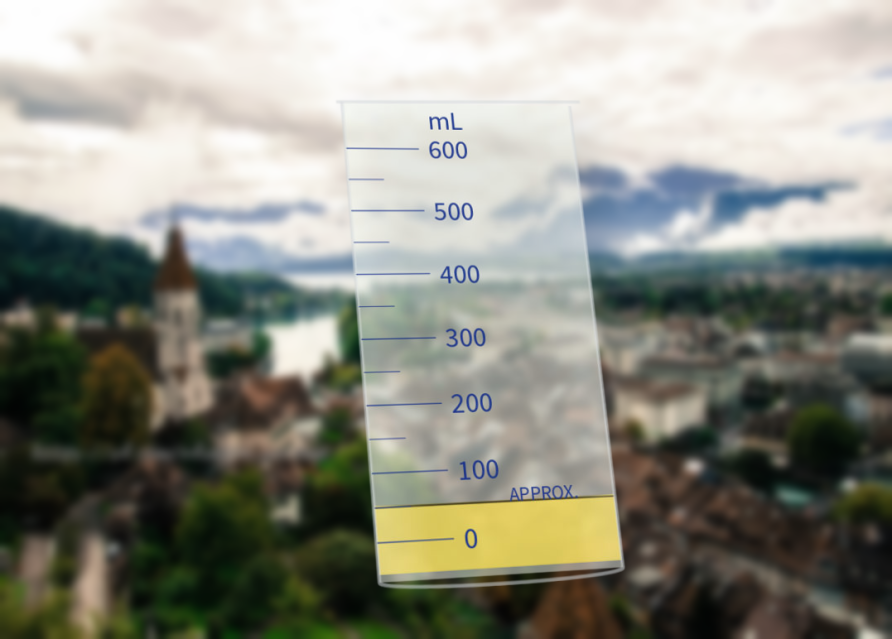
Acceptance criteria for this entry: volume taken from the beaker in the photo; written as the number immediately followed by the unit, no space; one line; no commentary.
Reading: 50mL
